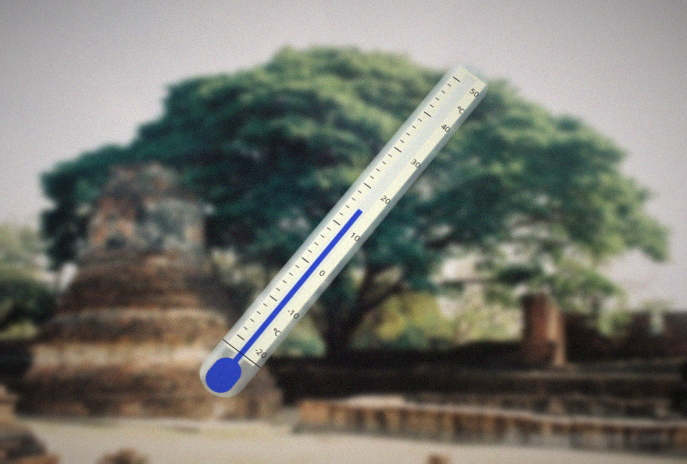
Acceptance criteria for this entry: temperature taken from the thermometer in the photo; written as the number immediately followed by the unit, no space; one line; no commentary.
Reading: 15°C
